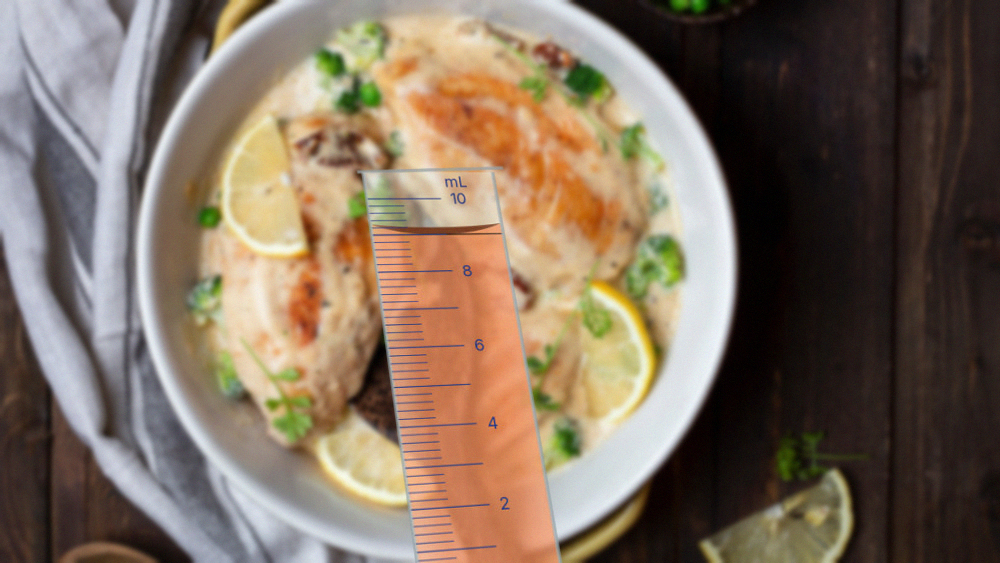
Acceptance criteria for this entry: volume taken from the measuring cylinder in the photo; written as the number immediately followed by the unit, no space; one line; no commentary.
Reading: 9mL
